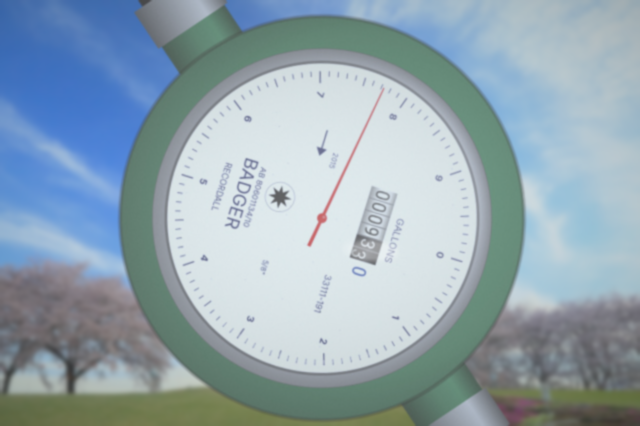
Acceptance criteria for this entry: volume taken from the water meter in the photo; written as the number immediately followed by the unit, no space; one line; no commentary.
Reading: 9327.7gal
